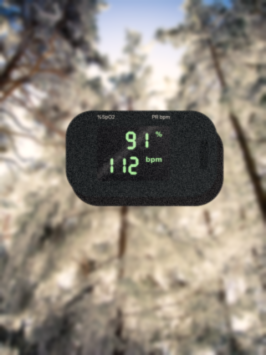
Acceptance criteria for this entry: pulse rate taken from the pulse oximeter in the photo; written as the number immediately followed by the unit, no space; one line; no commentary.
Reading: 112bpm
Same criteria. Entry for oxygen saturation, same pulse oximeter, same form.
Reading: 91%
